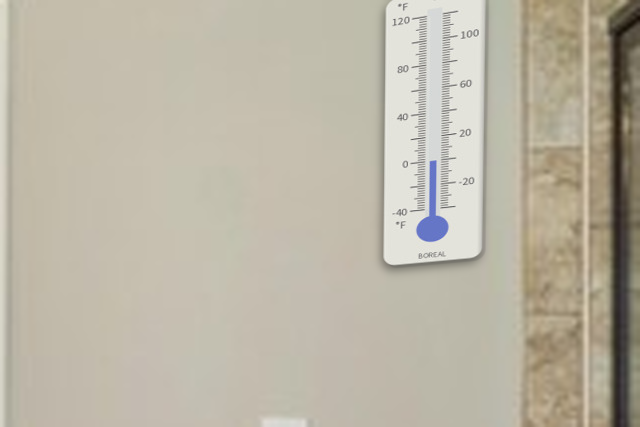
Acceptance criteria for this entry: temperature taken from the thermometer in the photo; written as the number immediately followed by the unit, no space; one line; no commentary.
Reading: 0°F
